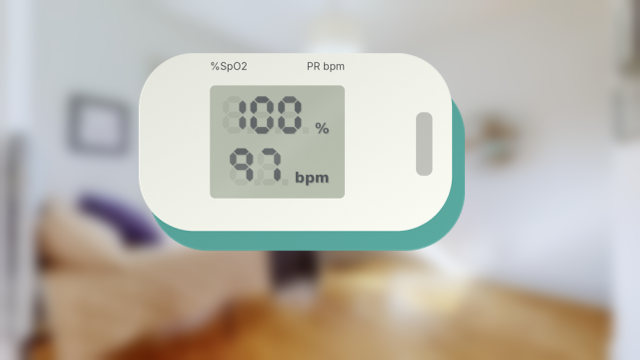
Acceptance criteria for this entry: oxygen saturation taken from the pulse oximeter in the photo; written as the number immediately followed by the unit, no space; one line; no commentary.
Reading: 100%
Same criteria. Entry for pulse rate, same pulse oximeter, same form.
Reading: 97bpm
